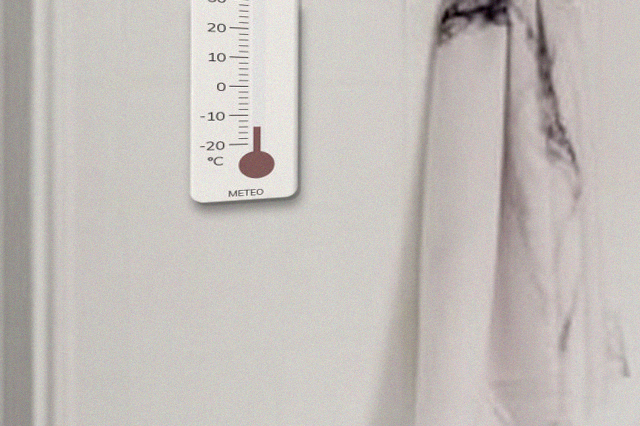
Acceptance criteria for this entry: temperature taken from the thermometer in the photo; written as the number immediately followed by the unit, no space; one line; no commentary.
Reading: -14°C
